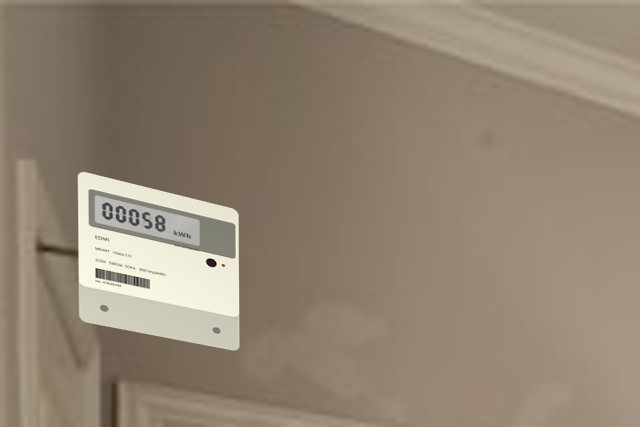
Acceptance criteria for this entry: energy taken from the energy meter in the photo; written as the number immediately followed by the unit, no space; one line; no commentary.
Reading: 58kWh
